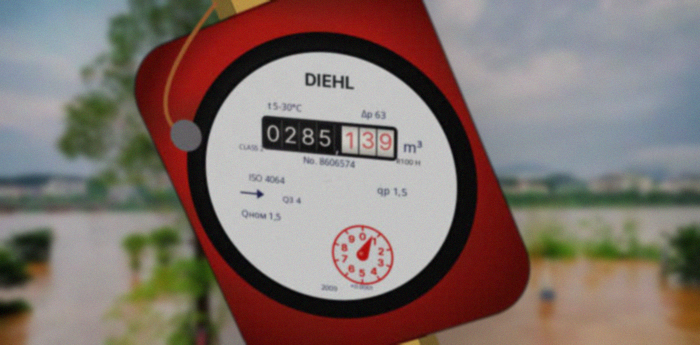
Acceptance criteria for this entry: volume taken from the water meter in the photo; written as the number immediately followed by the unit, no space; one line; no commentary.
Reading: 285.1390m³
